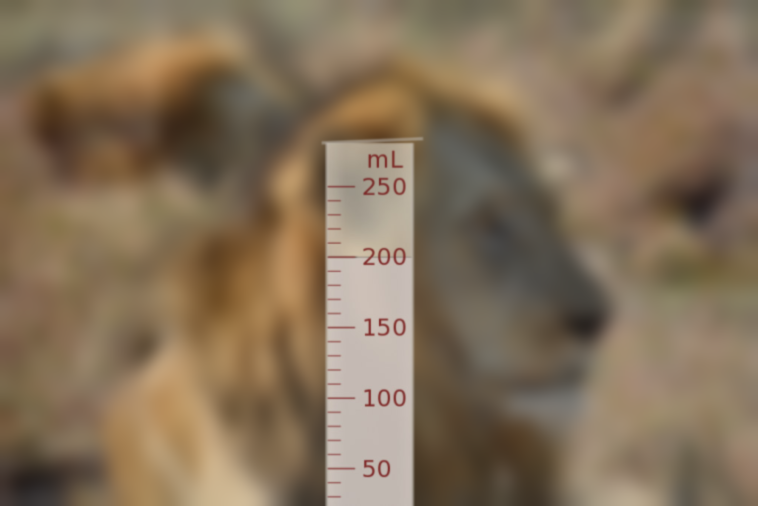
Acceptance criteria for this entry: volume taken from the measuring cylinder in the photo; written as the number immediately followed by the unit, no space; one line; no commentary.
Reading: 200mL
